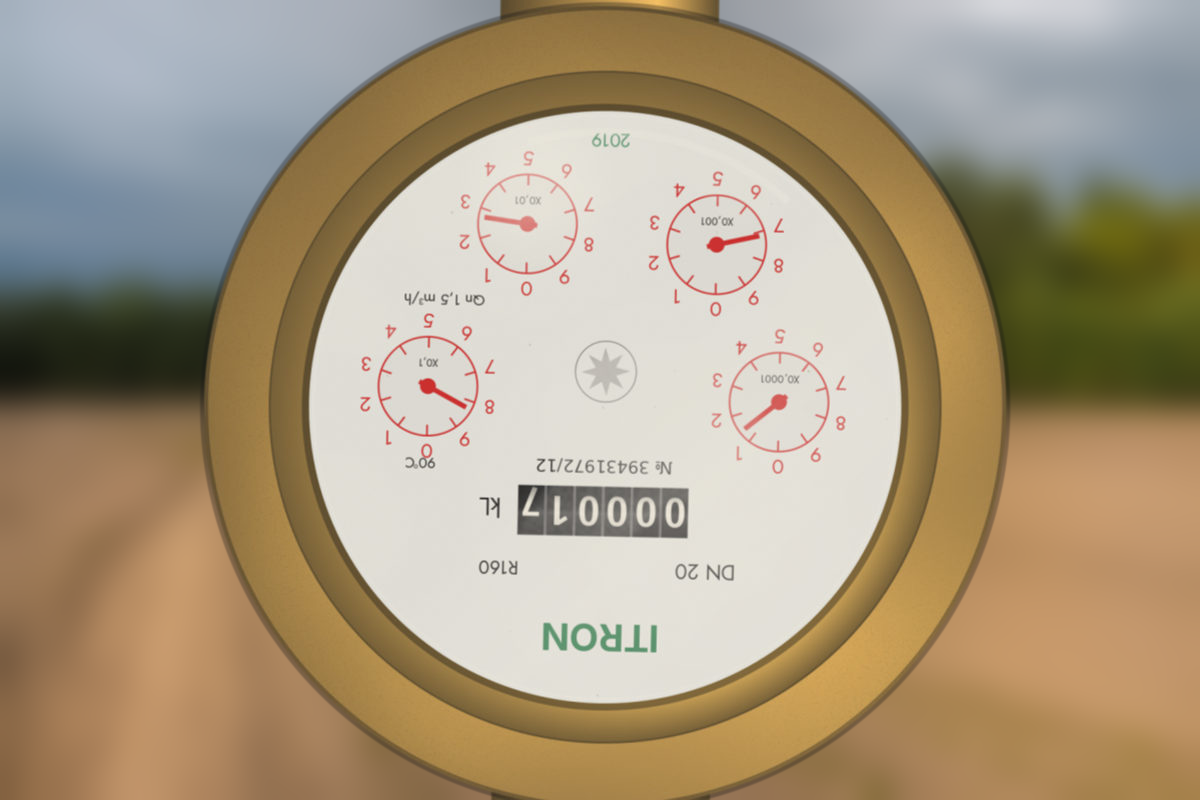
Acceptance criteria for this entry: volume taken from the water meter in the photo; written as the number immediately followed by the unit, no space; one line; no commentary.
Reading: 16.8271kL
